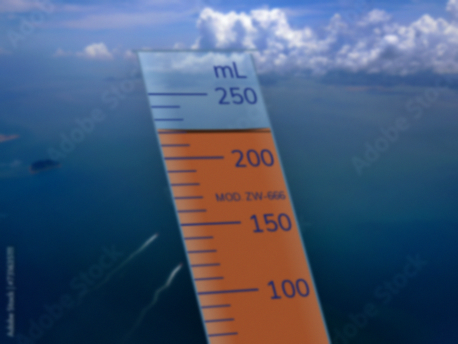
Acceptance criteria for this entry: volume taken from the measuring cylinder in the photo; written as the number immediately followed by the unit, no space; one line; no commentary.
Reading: 220mL
